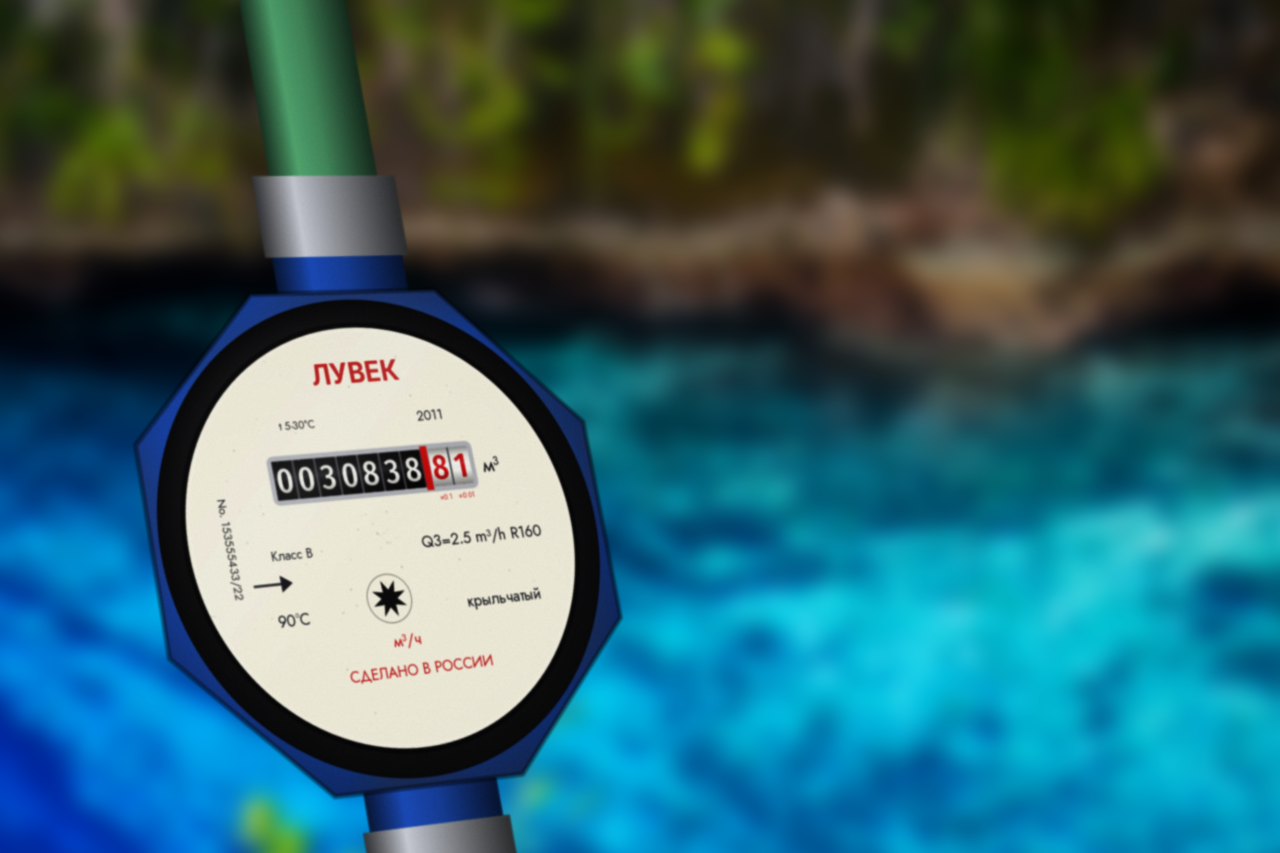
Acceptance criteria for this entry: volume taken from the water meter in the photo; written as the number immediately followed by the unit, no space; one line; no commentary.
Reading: 30838.81m³
